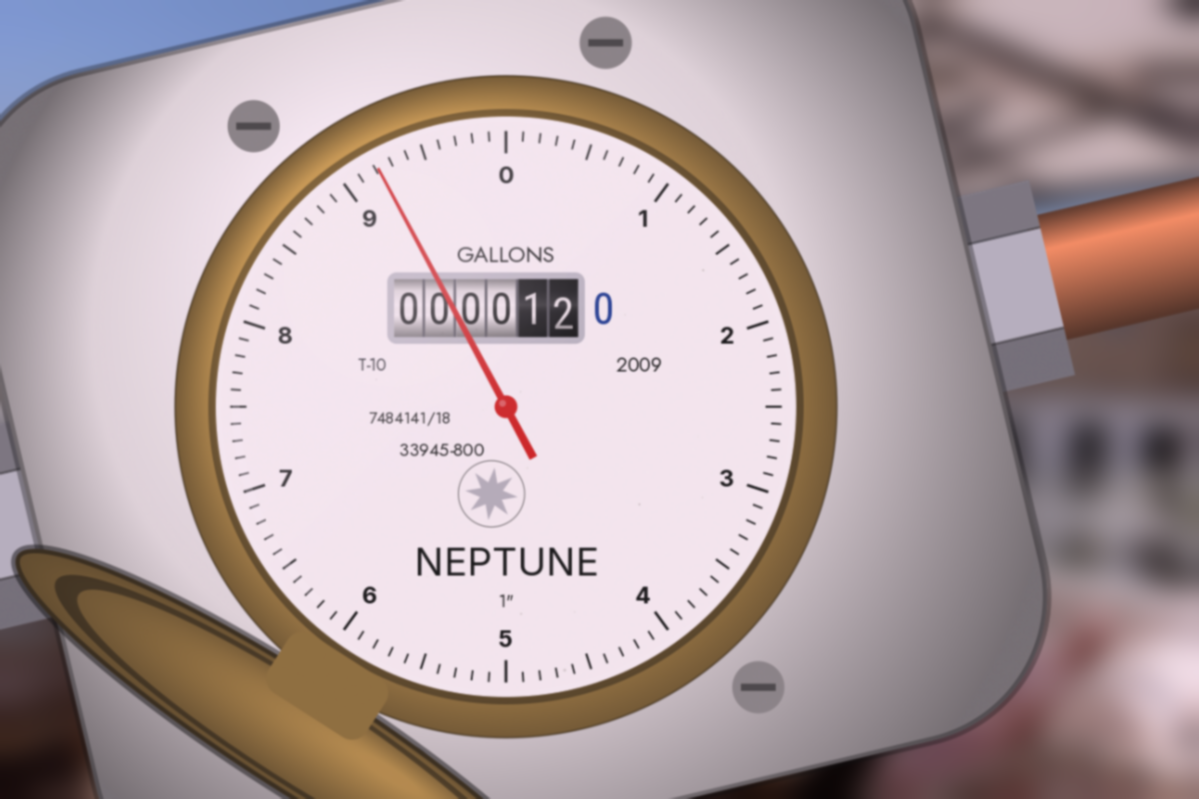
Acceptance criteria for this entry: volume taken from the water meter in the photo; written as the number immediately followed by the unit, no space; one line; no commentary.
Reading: 119.2gal
